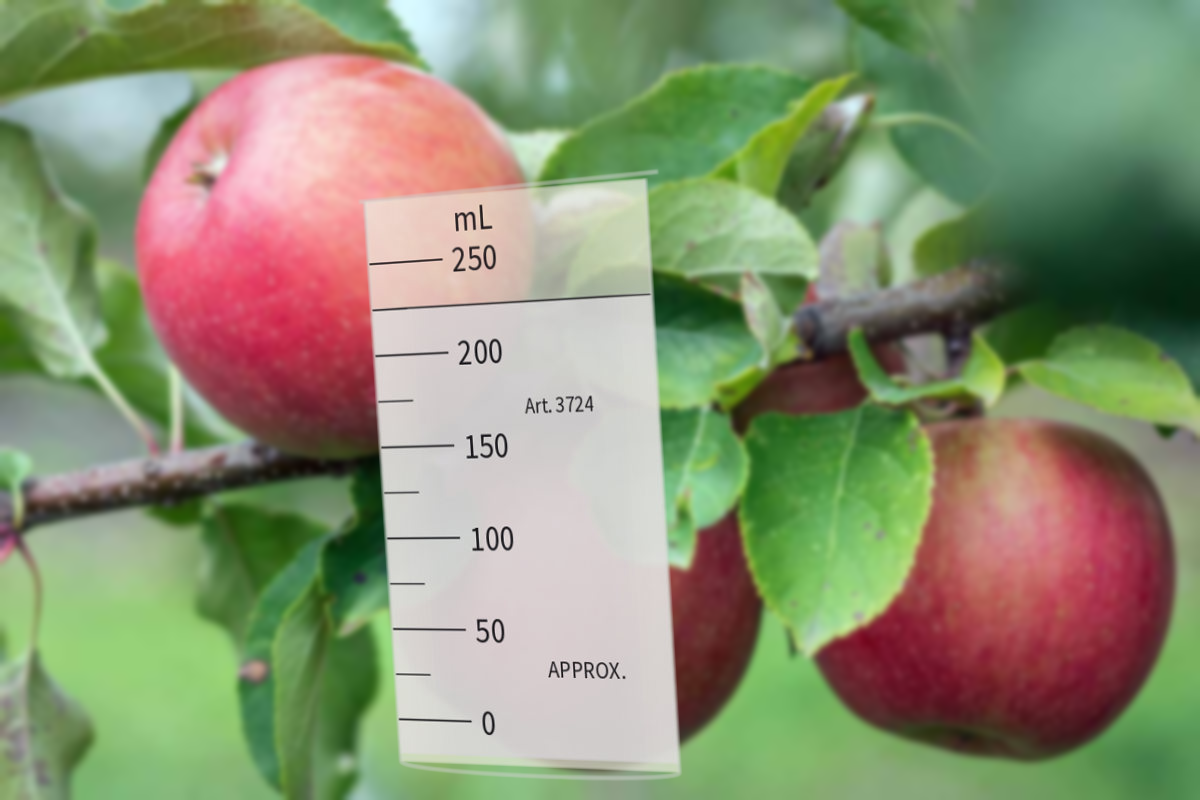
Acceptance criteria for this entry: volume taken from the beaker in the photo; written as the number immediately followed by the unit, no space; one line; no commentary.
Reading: 225mL
